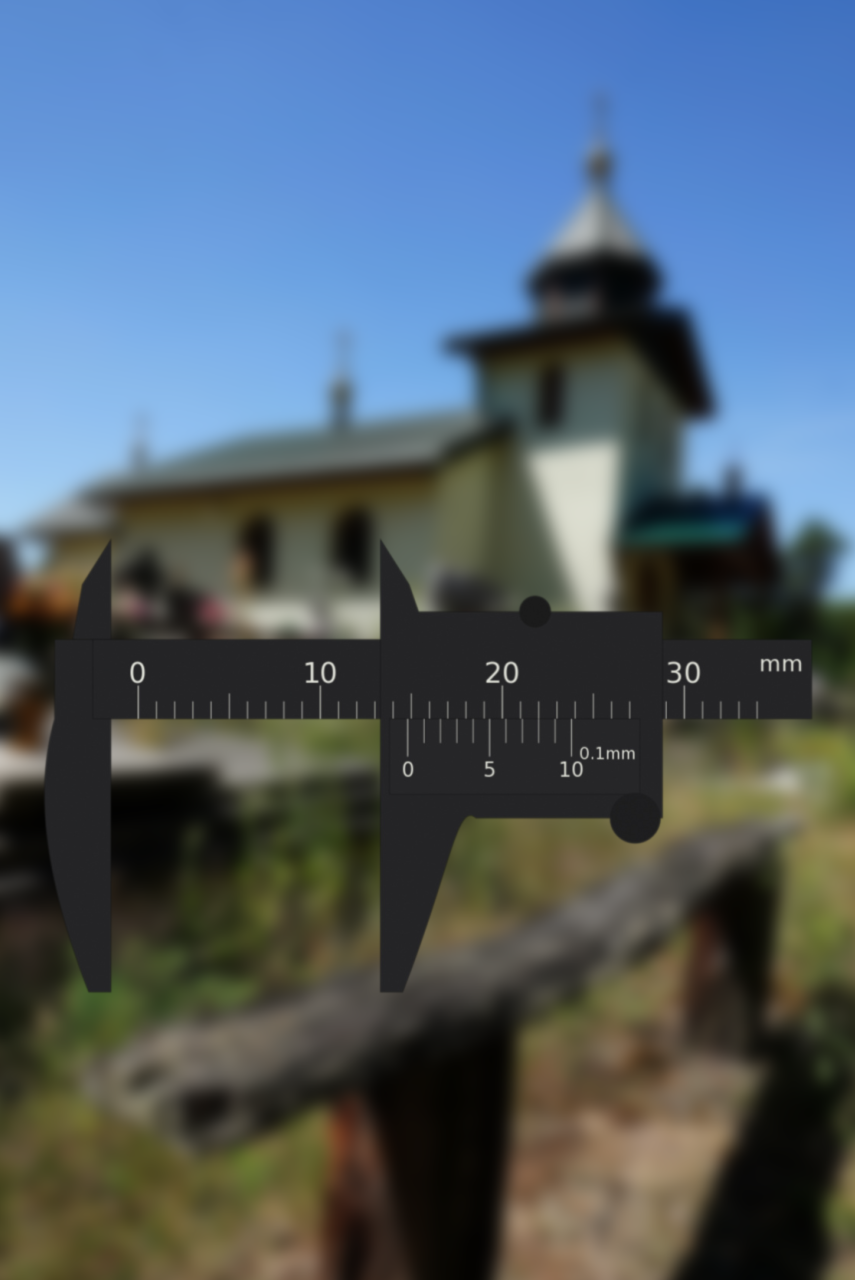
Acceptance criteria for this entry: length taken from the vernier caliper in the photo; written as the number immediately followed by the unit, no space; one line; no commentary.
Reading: 14.8mm
